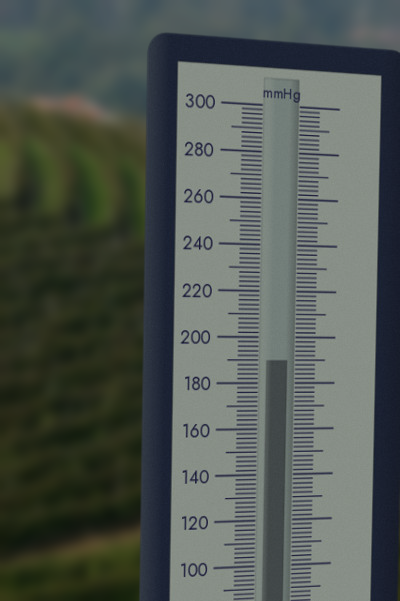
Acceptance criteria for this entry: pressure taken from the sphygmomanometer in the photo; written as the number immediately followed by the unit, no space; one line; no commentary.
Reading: 190mmHg
